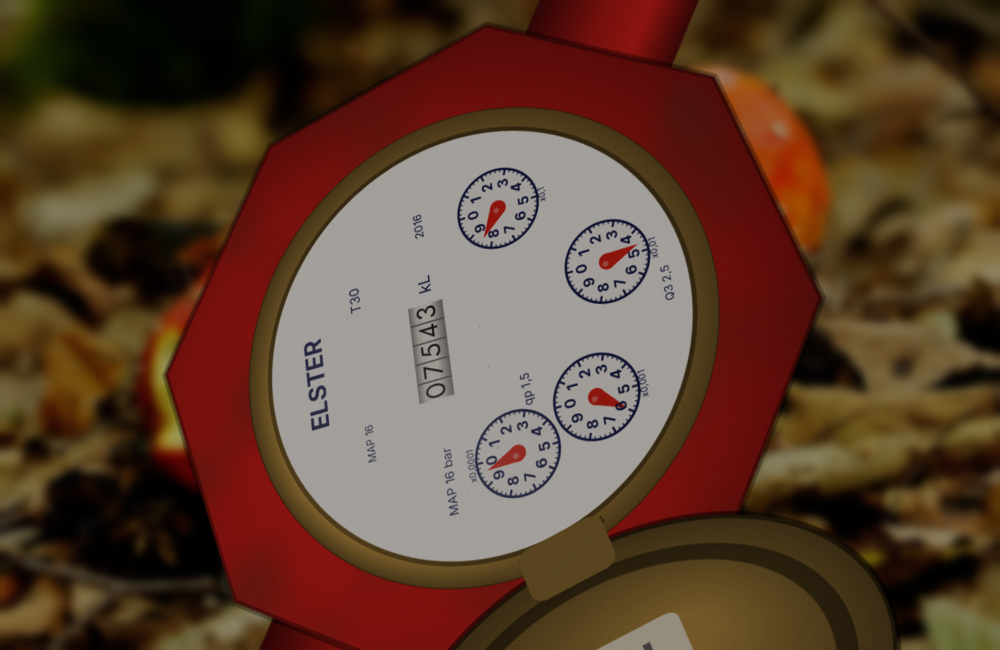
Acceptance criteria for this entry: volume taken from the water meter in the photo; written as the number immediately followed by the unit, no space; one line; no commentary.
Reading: 7543.8459kL
